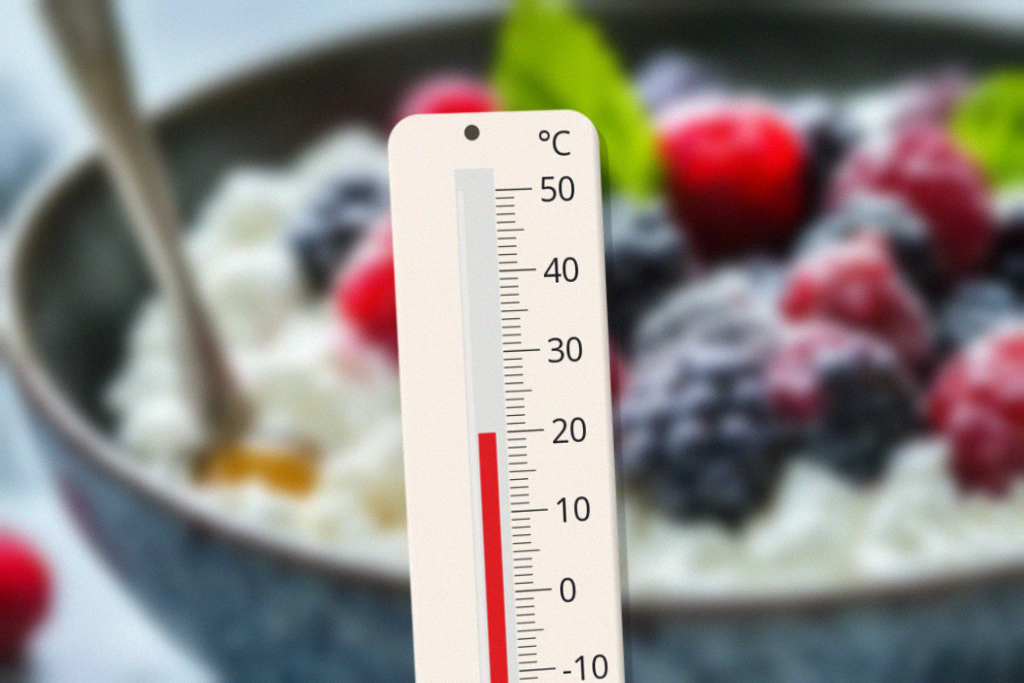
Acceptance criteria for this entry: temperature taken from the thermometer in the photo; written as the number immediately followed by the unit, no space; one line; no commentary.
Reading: 20°C
